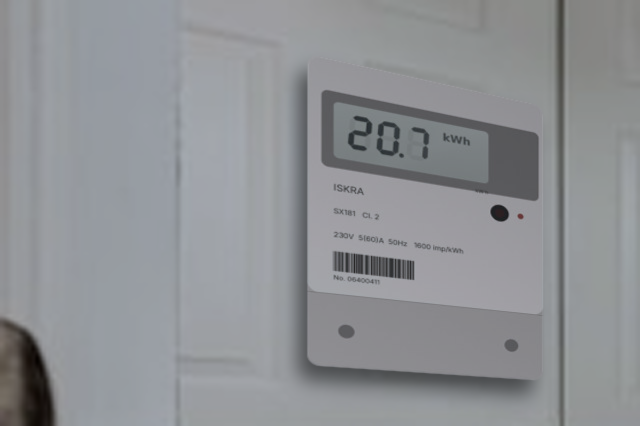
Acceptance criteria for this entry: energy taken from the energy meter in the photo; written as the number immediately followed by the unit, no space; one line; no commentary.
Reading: 20.7kWh
